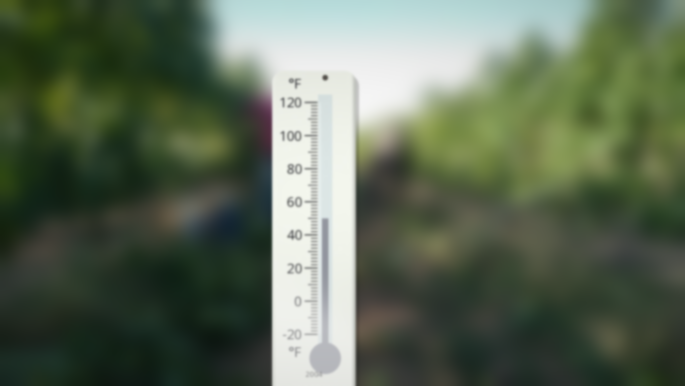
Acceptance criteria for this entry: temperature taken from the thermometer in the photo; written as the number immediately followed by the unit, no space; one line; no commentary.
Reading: 50°F
